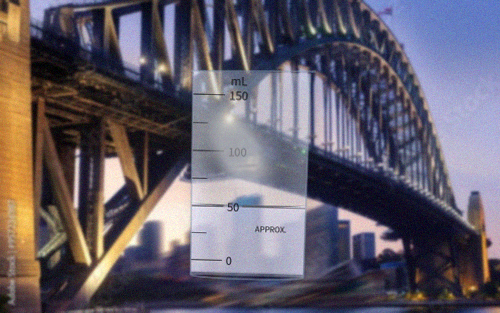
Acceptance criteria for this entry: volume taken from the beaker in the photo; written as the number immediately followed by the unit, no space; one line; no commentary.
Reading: 50mL
